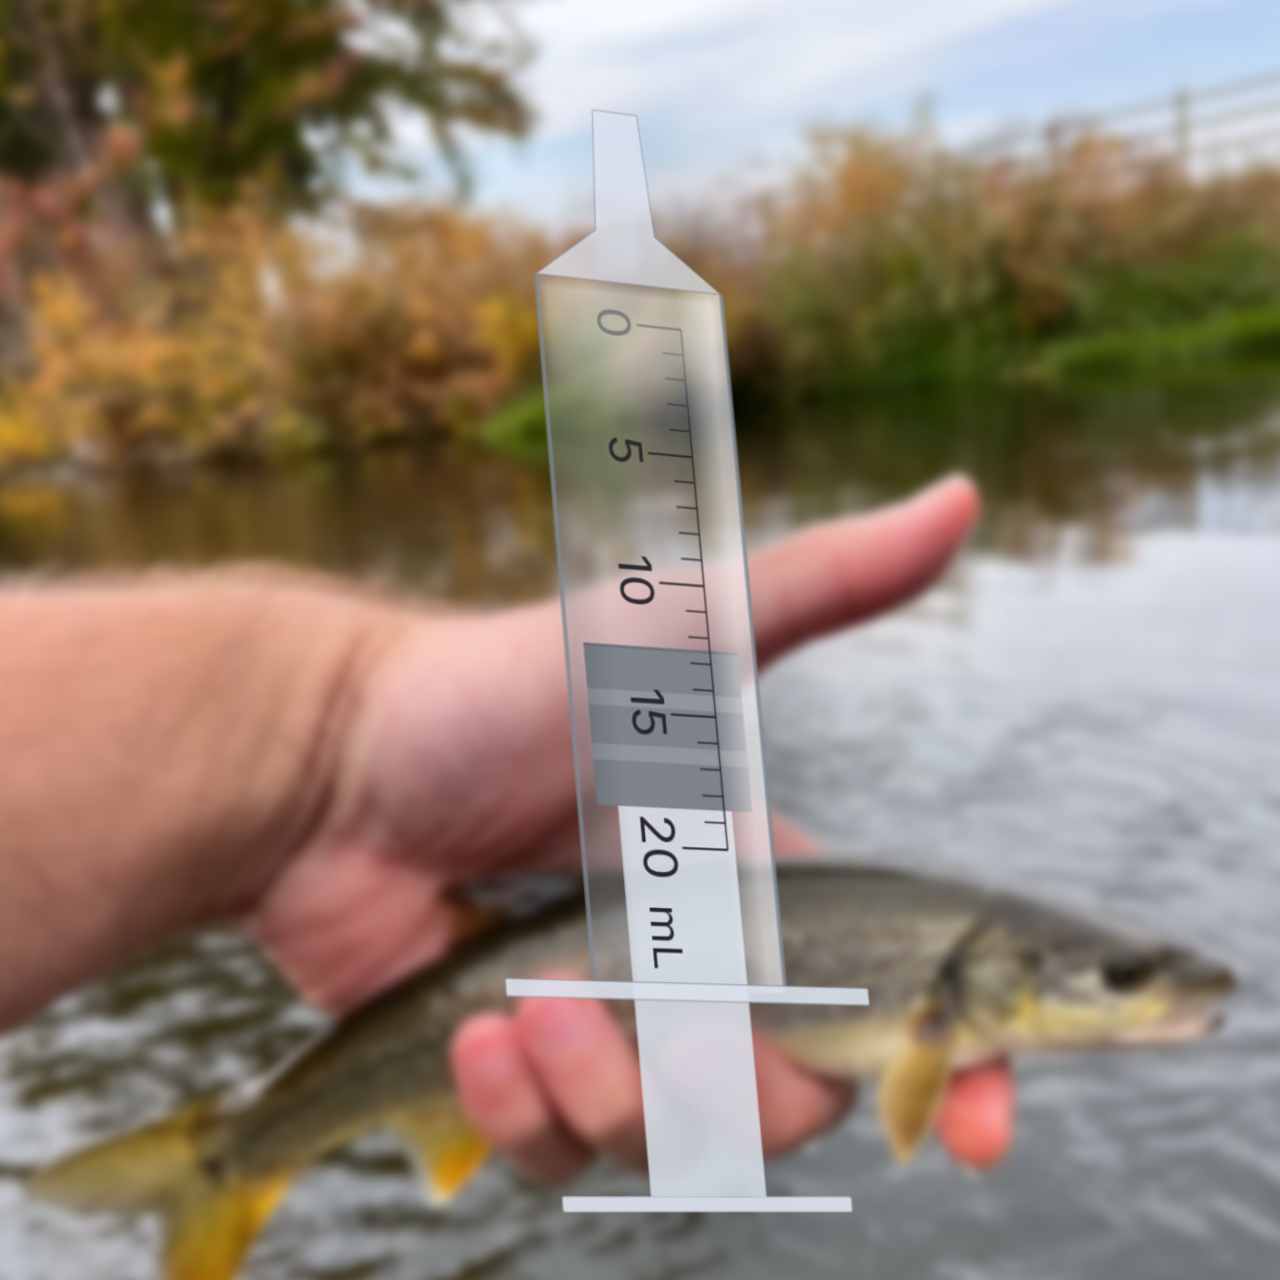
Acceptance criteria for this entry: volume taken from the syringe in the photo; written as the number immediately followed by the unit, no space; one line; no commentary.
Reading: 12.5mL
